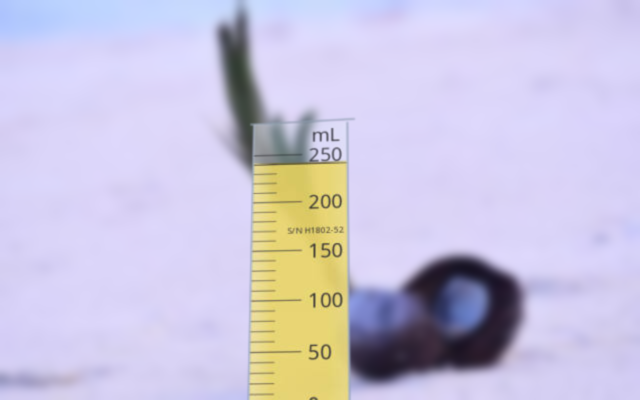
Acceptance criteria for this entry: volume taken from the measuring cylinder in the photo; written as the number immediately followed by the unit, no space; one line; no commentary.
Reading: 240mL
